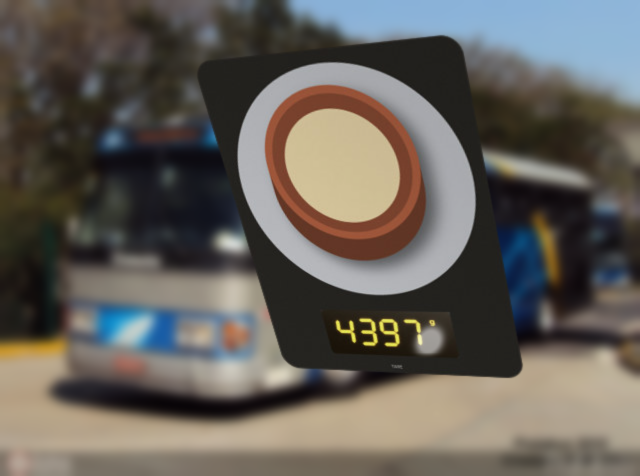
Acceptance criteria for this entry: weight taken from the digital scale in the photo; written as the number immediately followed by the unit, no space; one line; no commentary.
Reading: 4397g
